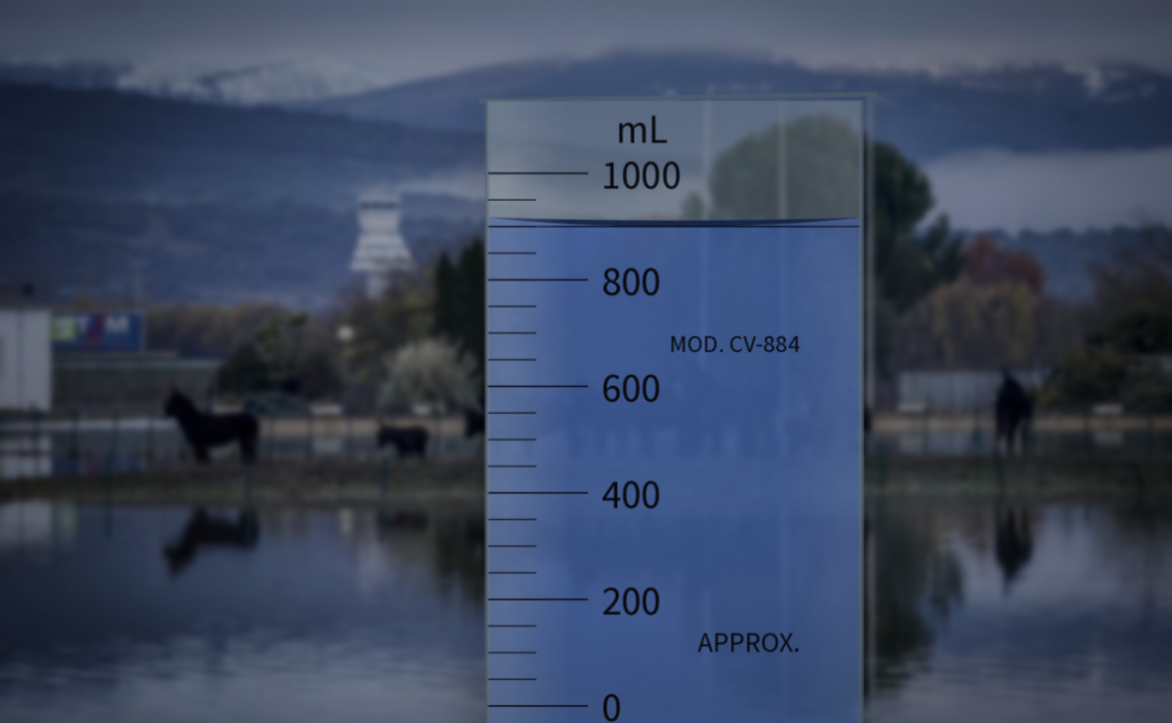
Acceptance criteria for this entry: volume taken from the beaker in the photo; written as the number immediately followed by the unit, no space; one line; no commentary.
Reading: 900mL
